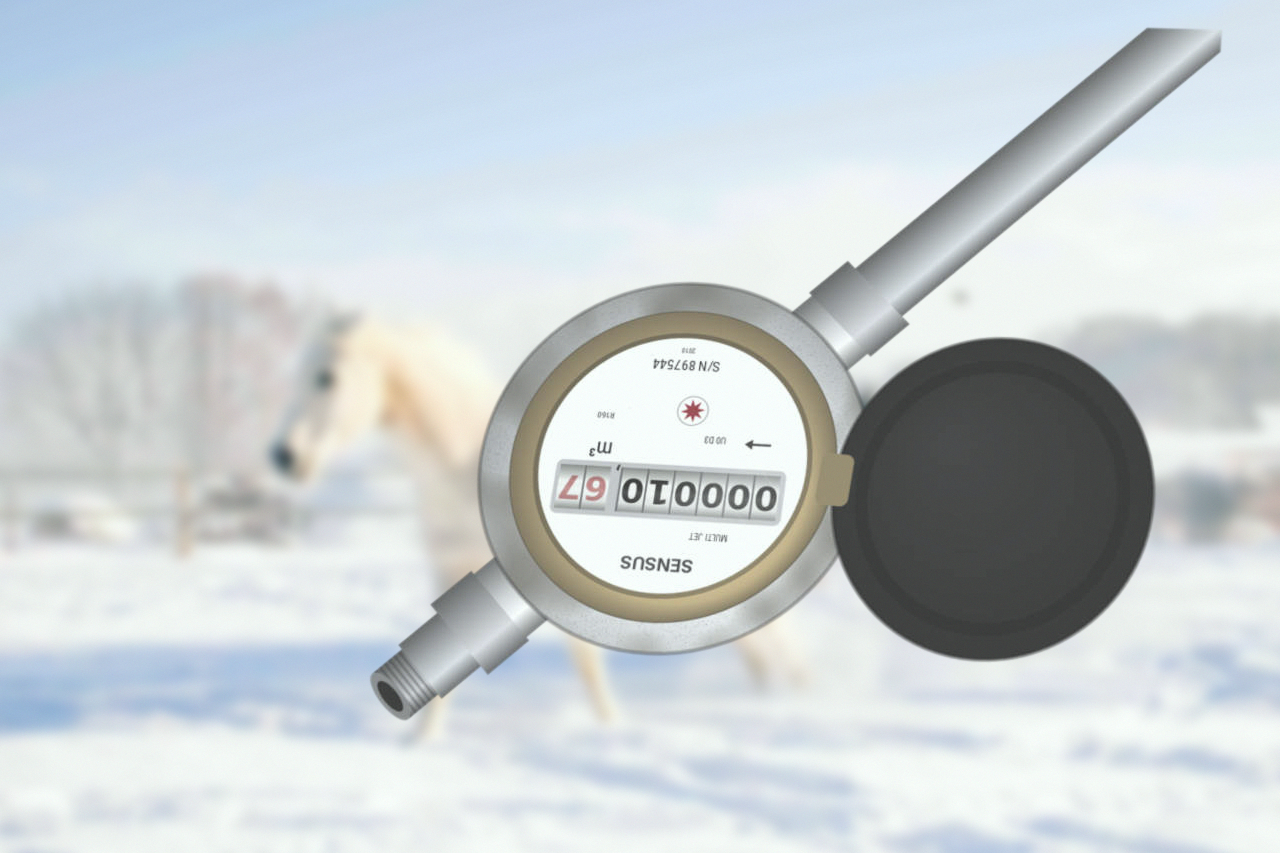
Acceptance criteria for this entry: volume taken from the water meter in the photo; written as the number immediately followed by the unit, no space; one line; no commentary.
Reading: 10.67m³
